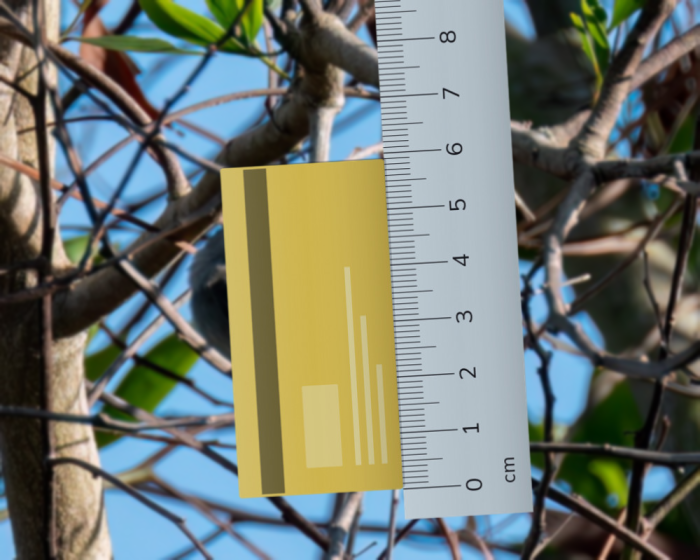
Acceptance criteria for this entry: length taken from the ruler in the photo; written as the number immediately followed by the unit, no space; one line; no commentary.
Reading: 5.9cm
